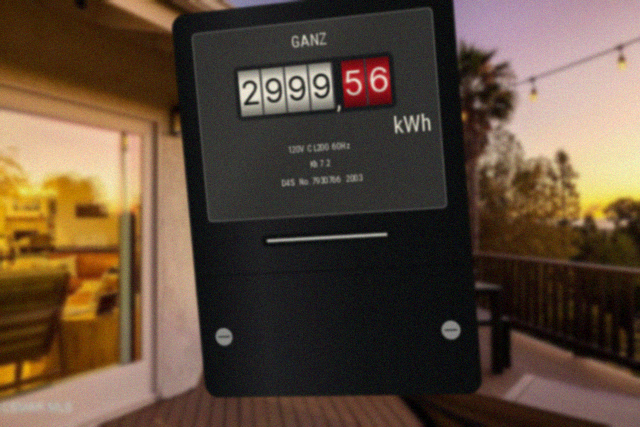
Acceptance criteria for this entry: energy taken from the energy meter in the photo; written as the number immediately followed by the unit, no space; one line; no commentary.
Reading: 2999.56kWh
